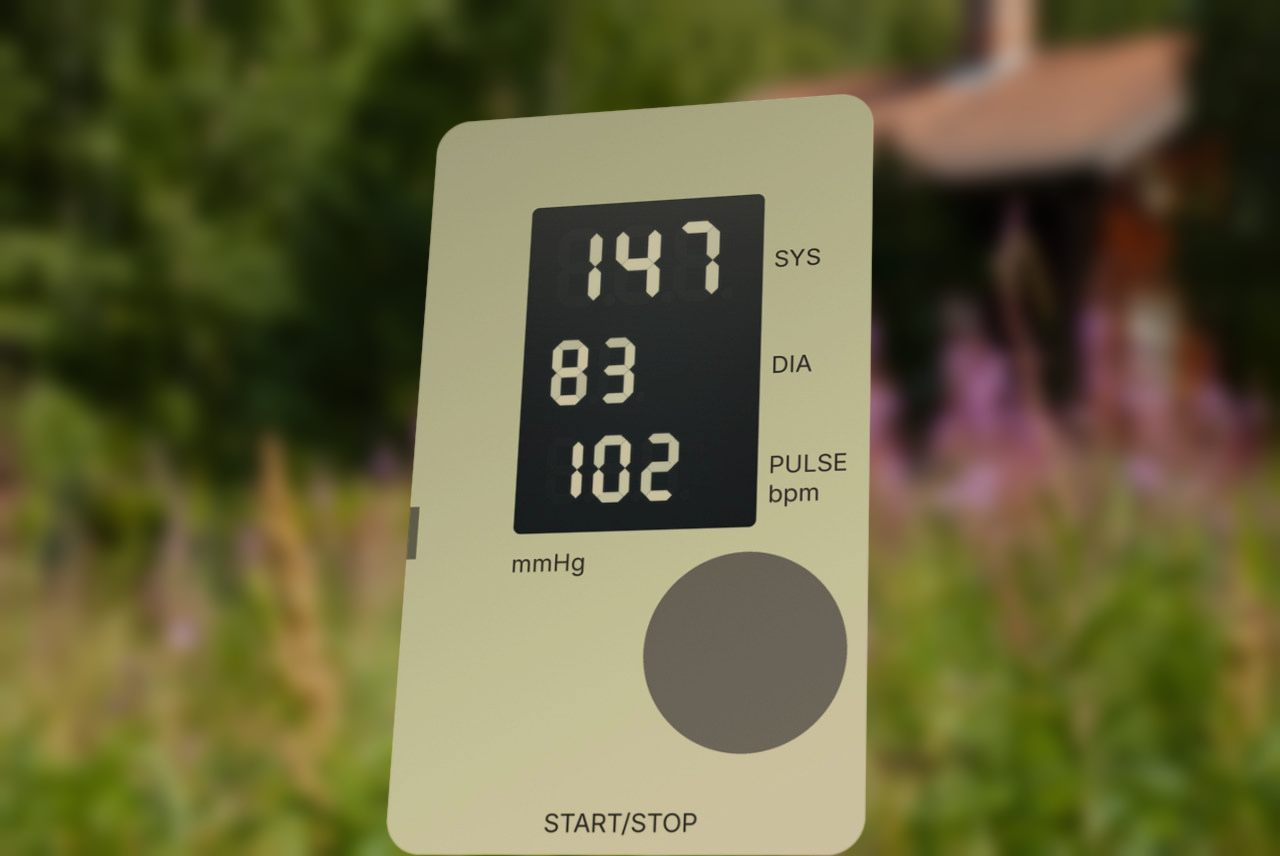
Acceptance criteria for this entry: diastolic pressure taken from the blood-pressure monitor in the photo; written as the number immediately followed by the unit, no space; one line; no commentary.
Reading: 83mmHg
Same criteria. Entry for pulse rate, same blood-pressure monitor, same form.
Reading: 102bpm
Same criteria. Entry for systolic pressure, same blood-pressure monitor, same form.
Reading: 147mmHg
